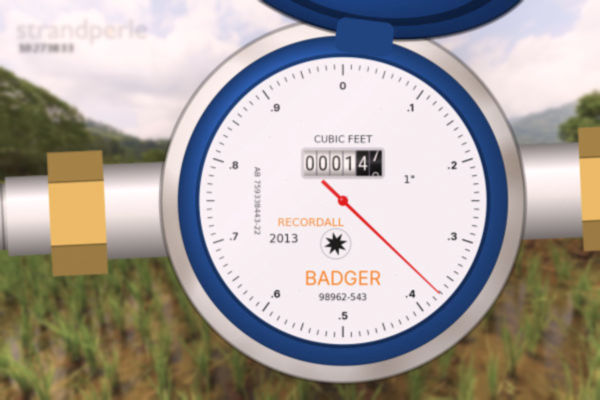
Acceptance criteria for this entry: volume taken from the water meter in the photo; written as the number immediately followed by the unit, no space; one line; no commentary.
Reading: 147.37ft³
